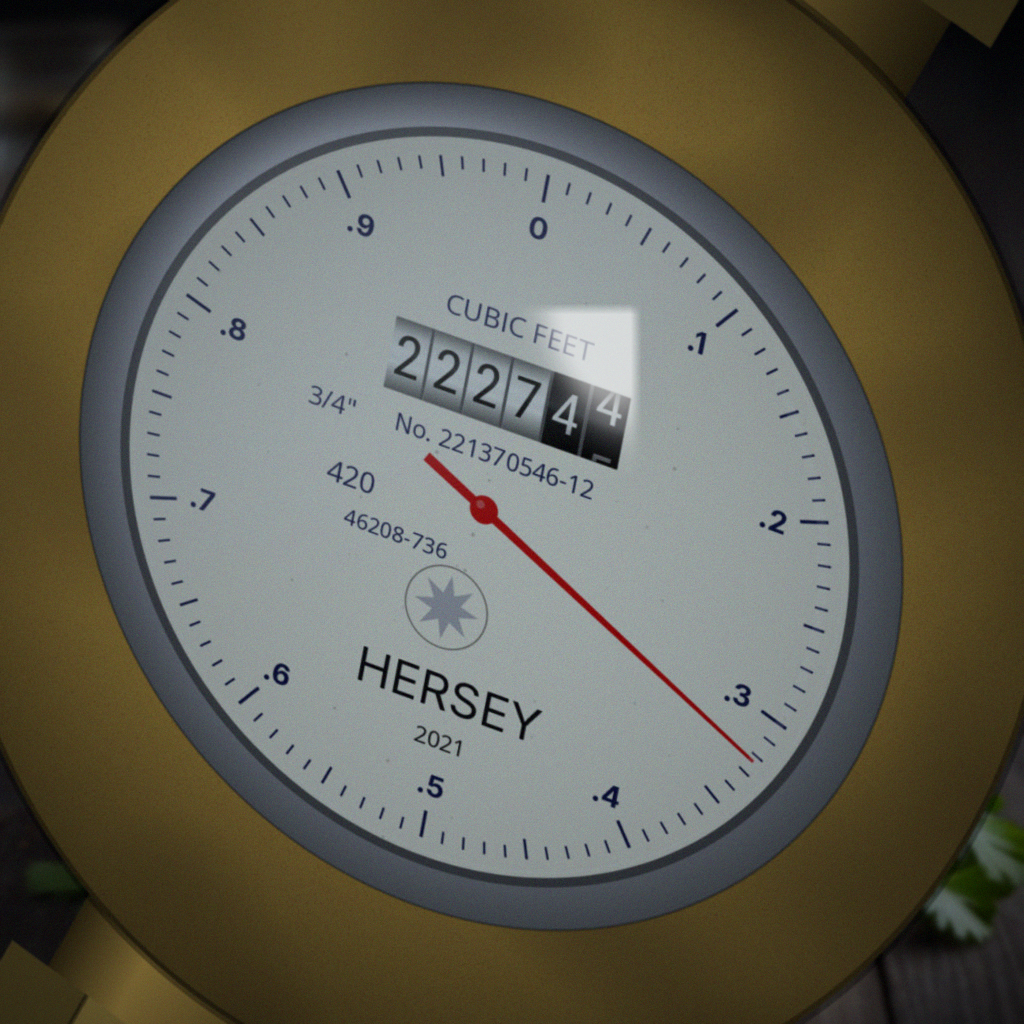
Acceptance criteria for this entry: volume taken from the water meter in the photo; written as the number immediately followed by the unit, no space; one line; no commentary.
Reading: 222744.32ft³
